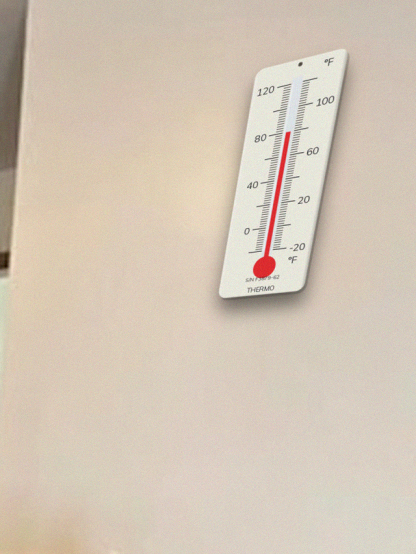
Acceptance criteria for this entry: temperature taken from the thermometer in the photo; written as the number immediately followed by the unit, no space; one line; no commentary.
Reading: 80°F
